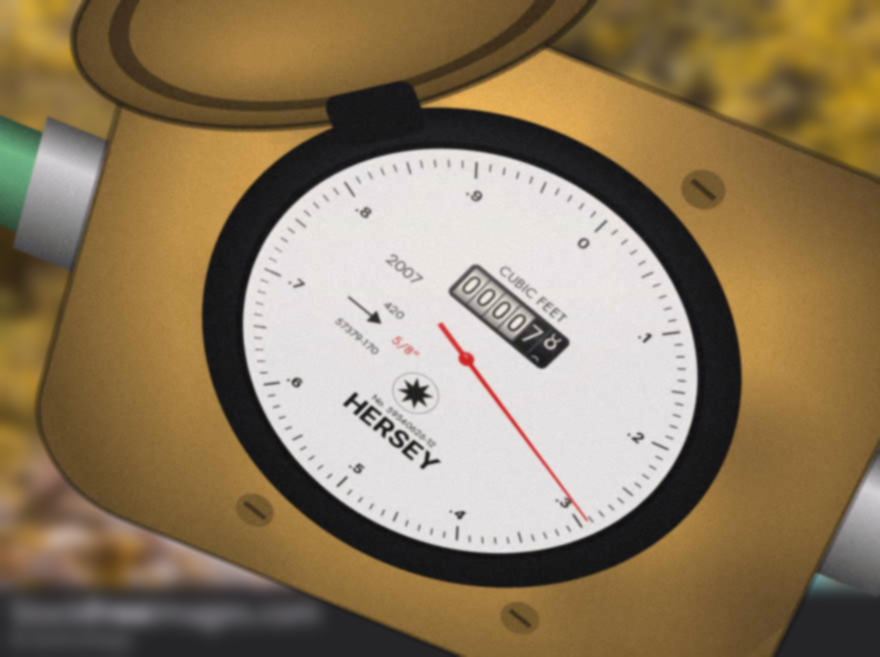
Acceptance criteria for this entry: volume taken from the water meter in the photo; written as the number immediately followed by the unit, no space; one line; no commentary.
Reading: 78.29ft³
